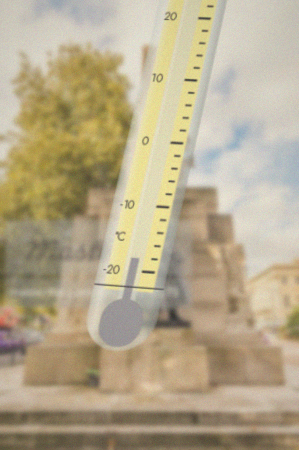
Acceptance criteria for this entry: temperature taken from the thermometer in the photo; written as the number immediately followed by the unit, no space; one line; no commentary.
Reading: -18°C
